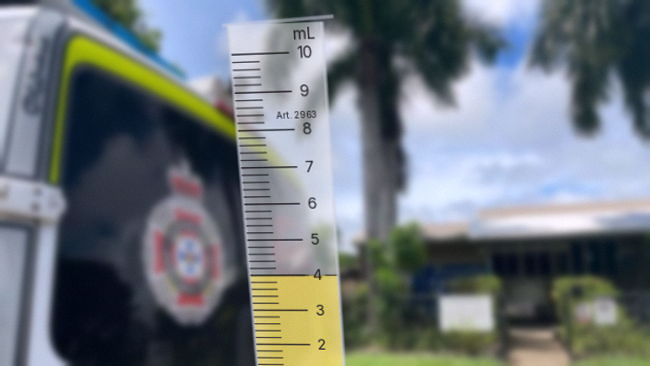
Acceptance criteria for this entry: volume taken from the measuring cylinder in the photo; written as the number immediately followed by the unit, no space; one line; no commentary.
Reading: 4mL
